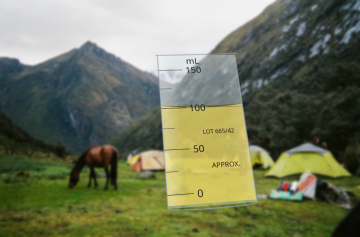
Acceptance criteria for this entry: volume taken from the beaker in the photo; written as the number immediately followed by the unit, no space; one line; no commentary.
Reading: 100mL
